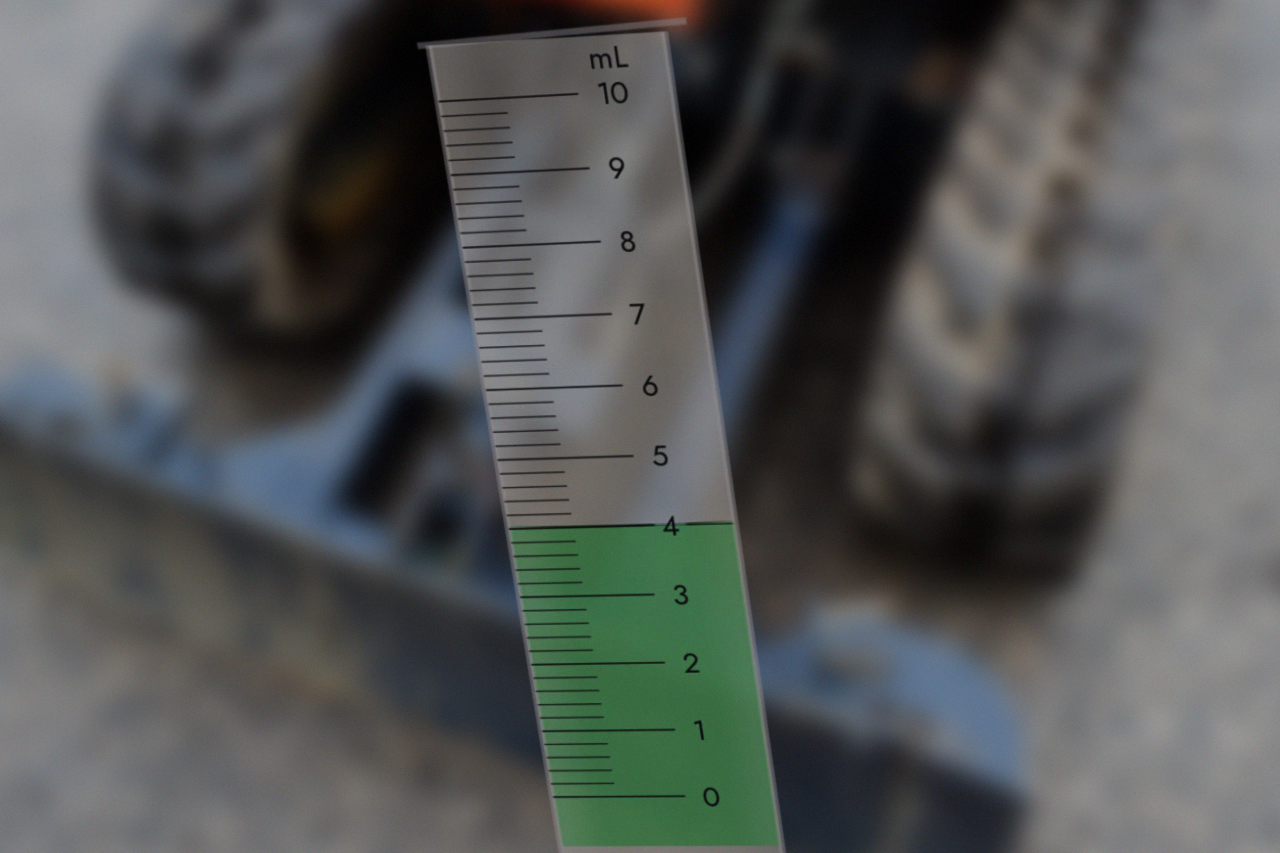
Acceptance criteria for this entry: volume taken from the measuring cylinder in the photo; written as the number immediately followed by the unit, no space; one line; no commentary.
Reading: 4mL
